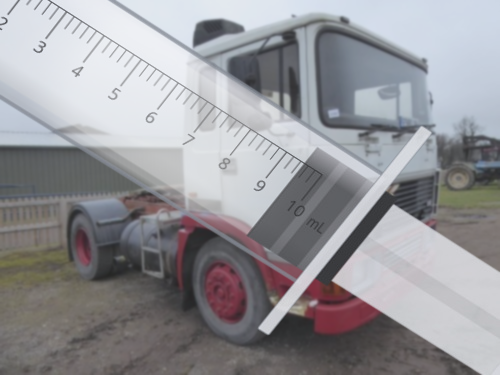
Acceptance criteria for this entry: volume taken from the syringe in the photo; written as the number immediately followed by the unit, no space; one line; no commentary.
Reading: 9.5mL
